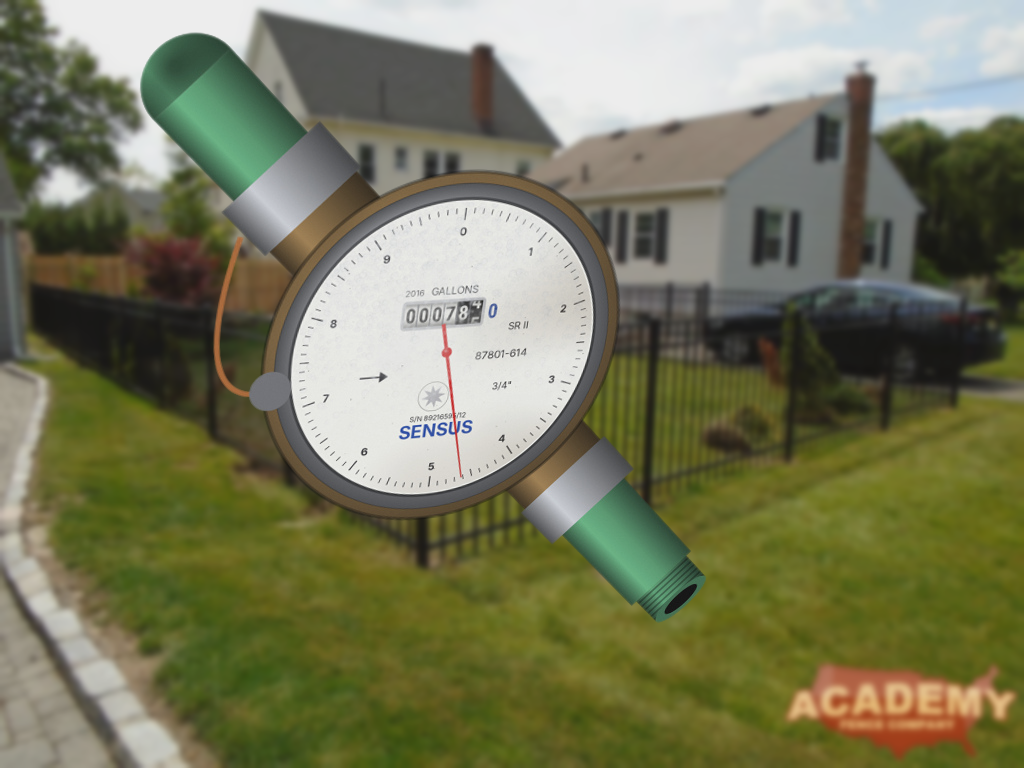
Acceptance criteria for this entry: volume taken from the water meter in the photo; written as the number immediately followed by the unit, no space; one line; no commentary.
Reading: 7844.6gal
